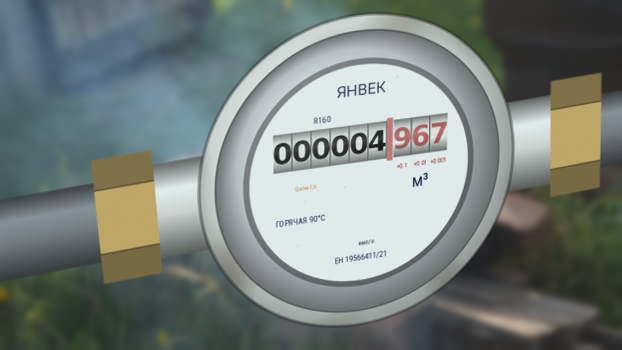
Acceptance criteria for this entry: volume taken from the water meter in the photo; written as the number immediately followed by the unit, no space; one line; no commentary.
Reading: 4.967m³
